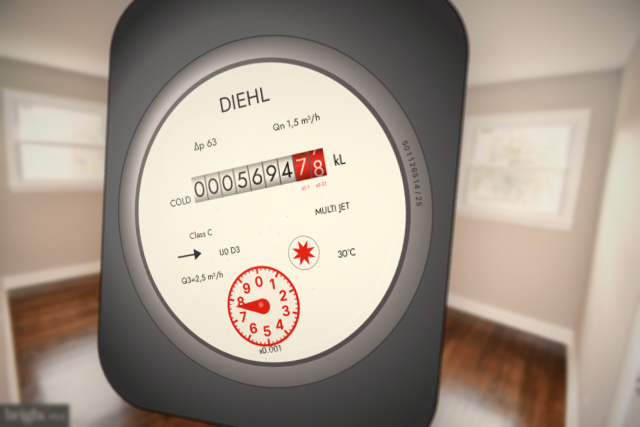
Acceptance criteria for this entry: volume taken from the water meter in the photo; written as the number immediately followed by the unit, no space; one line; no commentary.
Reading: 5694.777kL
